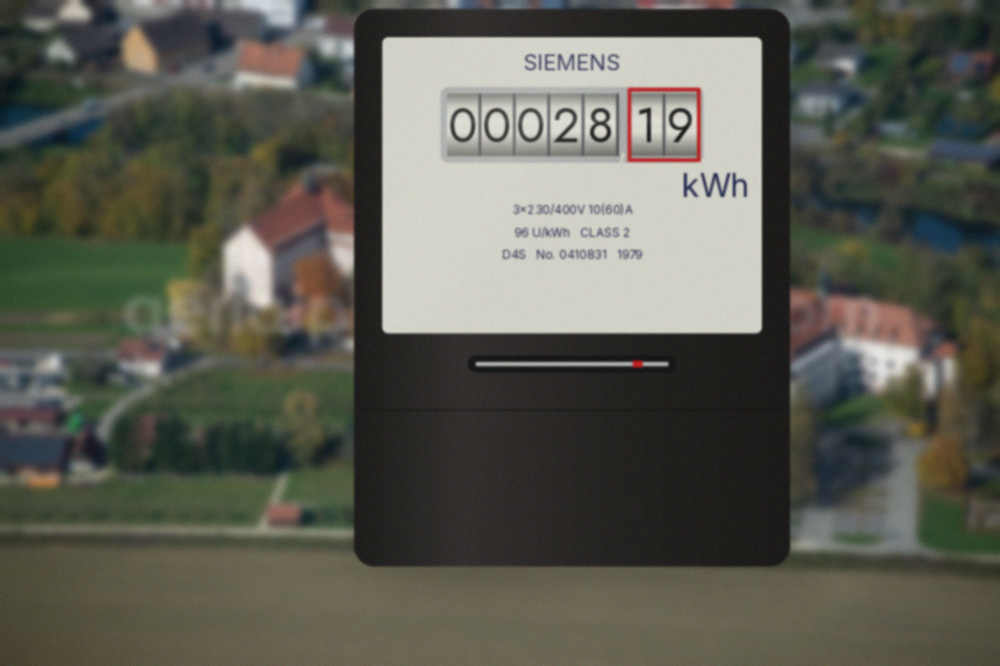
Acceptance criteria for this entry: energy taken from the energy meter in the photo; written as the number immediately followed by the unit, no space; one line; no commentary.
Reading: 28.19kWh
